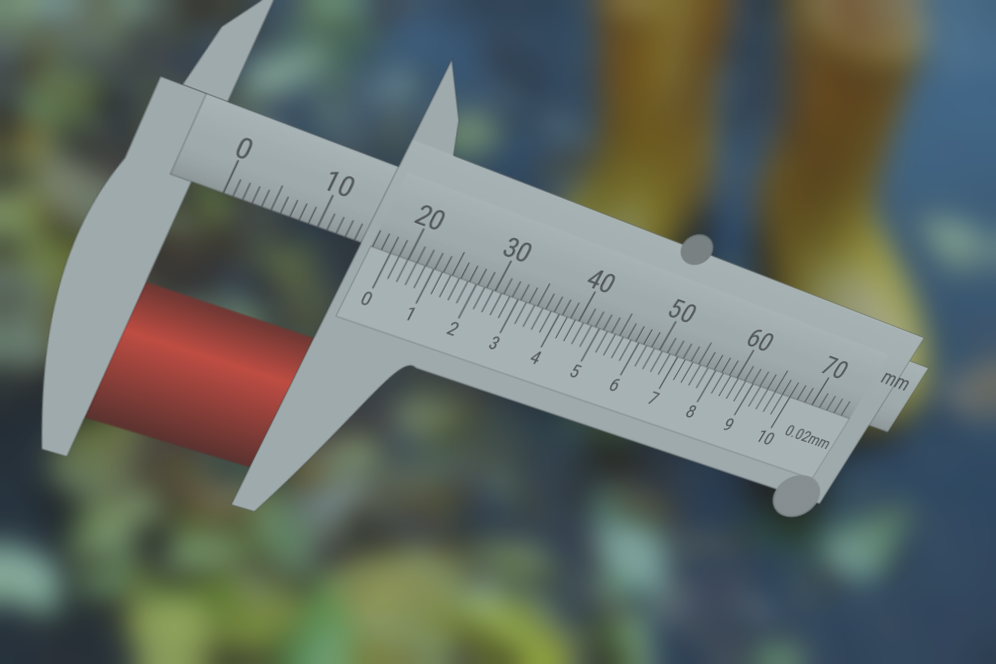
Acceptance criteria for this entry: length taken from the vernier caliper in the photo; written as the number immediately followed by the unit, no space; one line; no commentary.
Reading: 18.0mm
